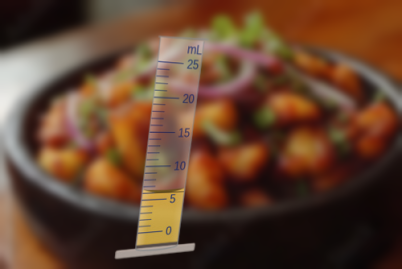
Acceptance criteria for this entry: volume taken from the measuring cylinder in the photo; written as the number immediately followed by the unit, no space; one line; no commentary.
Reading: 6mL
